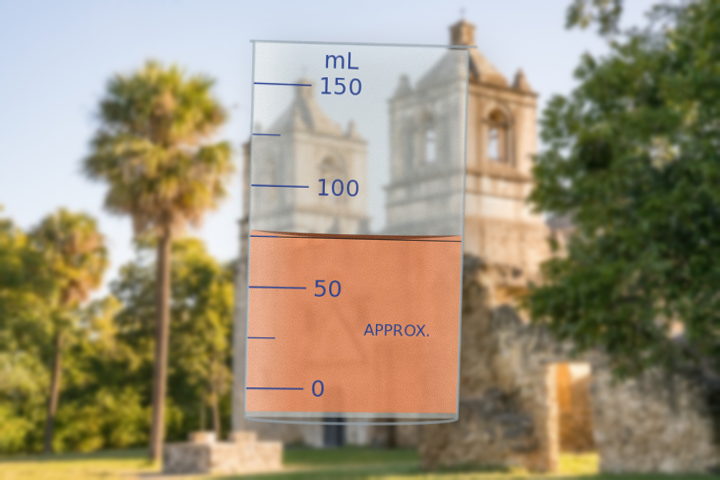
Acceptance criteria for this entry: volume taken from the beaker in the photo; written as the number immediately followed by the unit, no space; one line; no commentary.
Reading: 75mL
